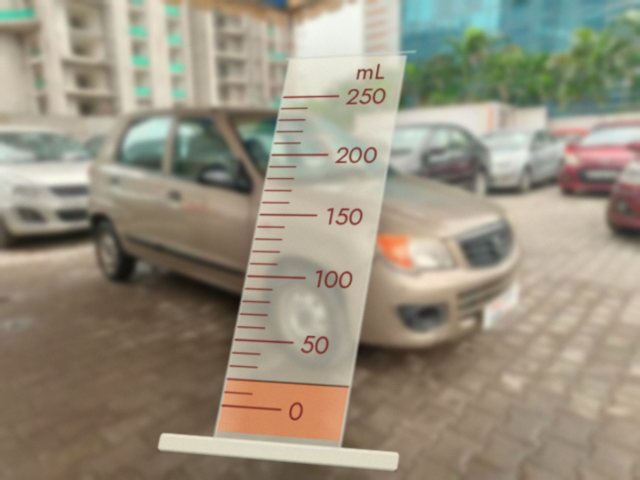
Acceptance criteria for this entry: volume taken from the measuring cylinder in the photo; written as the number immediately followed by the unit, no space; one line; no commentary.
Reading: 20mL
